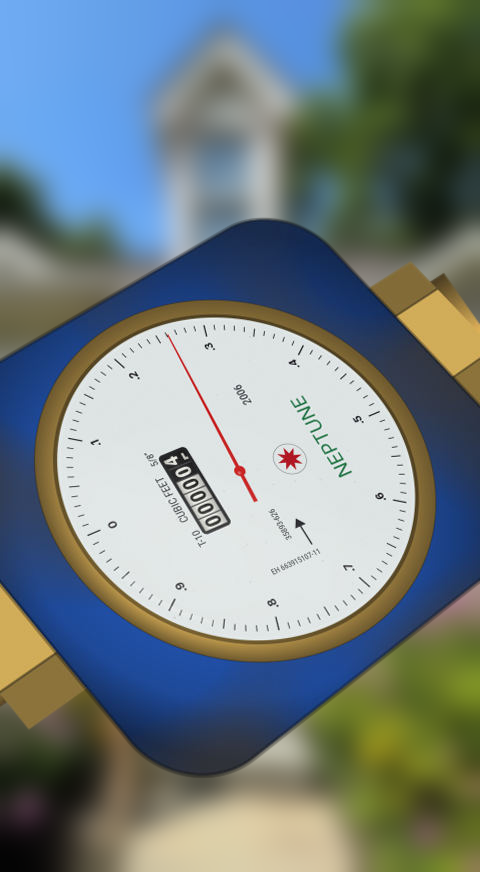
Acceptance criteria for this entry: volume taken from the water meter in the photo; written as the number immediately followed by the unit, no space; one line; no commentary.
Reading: 4.26ft³
